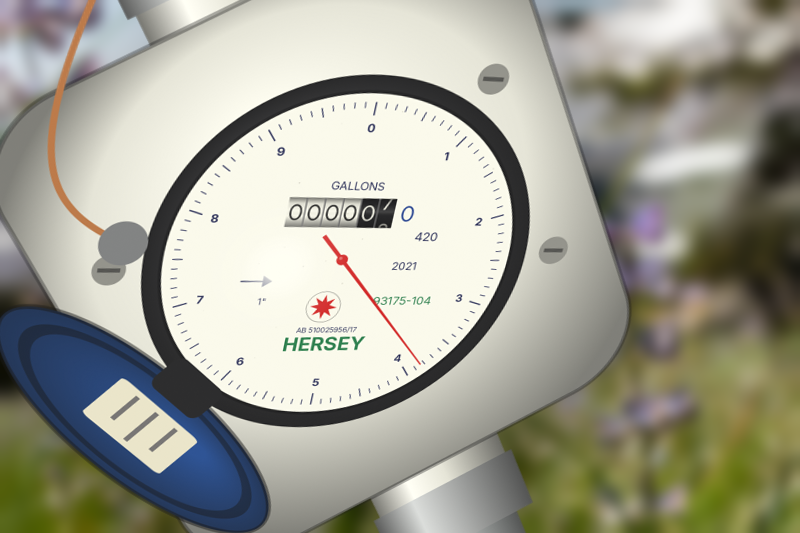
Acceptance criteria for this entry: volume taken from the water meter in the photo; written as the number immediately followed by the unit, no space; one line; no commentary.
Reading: 73.8gal
